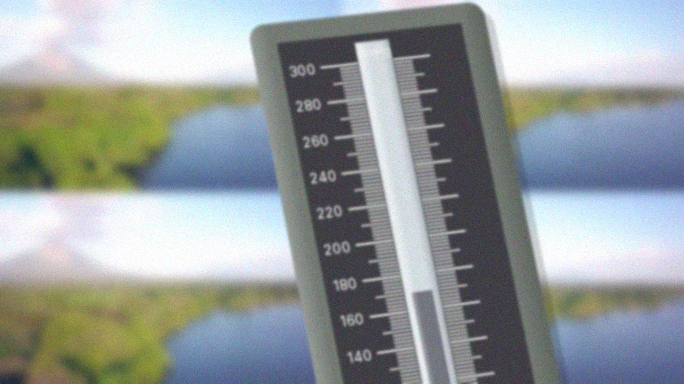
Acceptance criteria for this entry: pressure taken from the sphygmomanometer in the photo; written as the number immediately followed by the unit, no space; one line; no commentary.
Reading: 170mmHg
